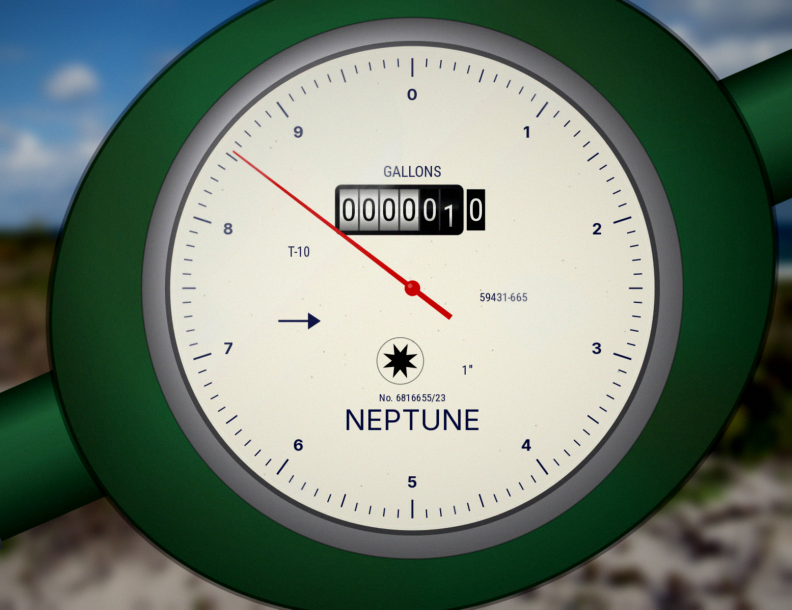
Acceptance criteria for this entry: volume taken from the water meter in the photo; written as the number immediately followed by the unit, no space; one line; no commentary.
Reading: 8.5gal
